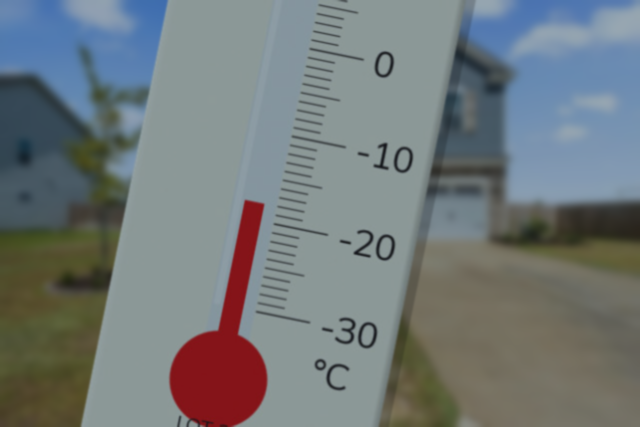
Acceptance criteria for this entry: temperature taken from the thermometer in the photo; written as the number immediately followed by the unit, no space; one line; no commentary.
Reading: -18°C
